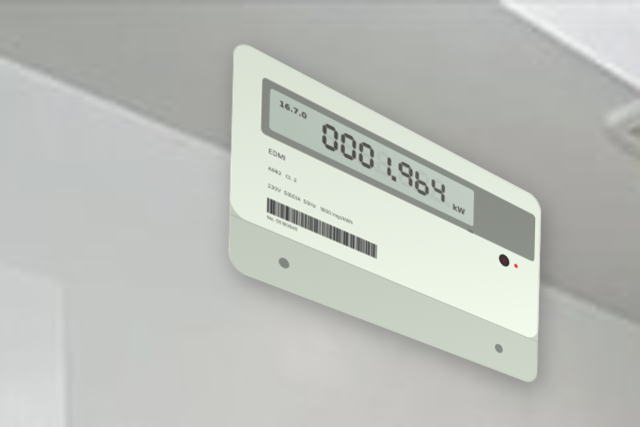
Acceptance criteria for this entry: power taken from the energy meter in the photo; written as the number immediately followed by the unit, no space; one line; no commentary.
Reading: 1.964kW
